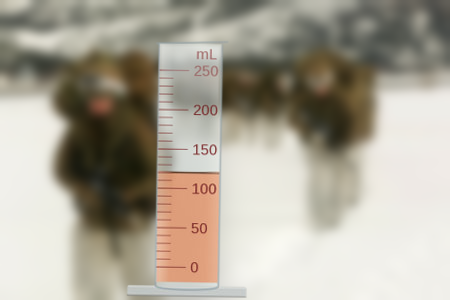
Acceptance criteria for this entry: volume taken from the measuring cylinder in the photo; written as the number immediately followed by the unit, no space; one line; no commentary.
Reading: 120mL
